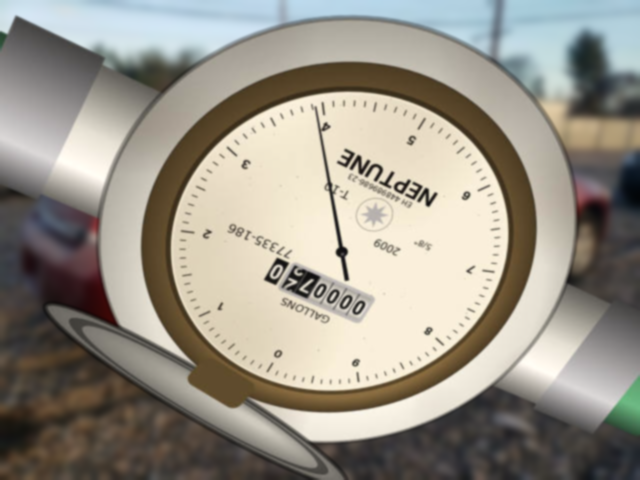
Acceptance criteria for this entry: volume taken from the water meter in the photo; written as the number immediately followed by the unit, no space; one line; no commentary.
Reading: 723.9gal
